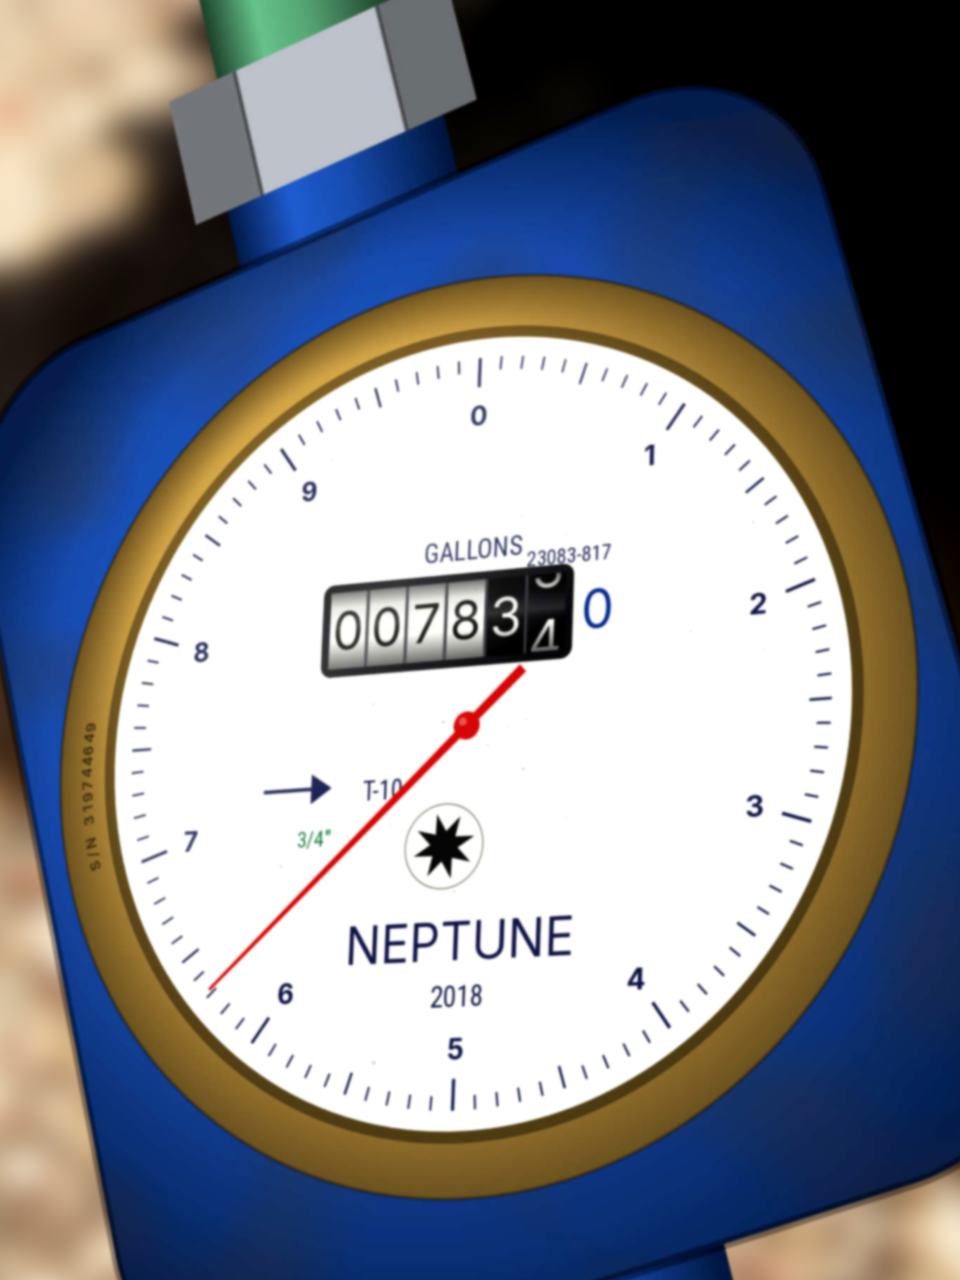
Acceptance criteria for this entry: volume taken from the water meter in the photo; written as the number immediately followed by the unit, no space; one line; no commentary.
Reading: 78336.3gal
